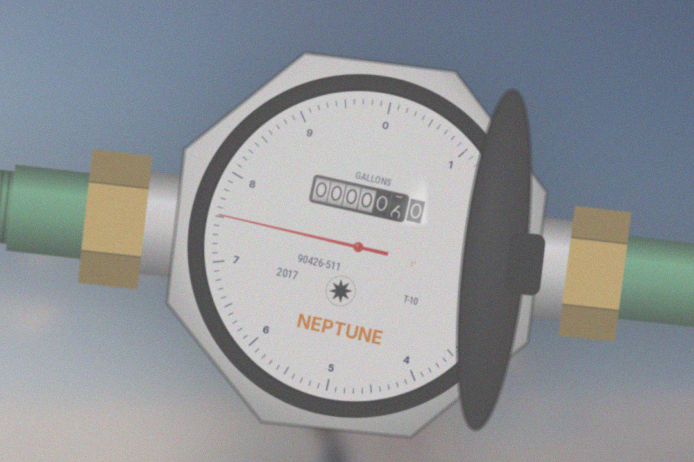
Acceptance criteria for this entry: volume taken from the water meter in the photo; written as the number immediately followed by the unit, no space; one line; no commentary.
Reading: 57.5gal
